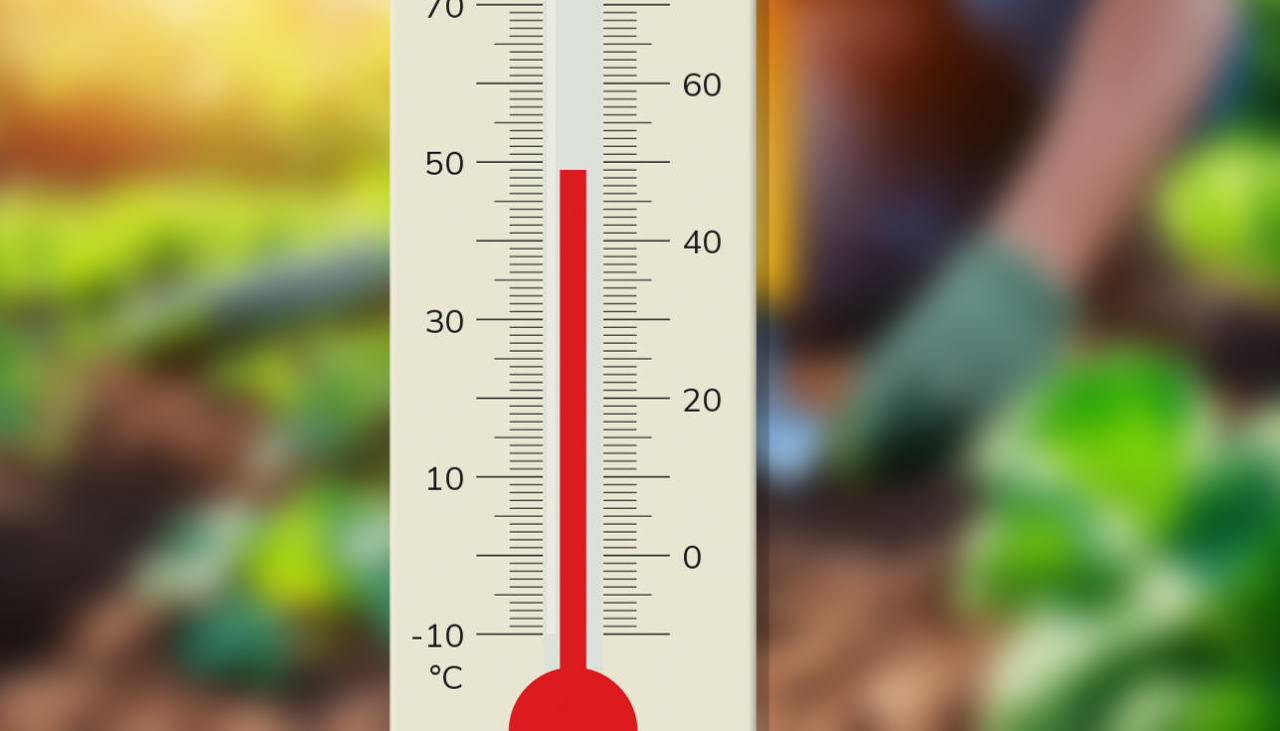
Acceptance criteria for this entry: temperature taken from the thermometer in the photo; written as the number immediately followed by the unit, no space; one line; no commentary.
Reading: 49°C
